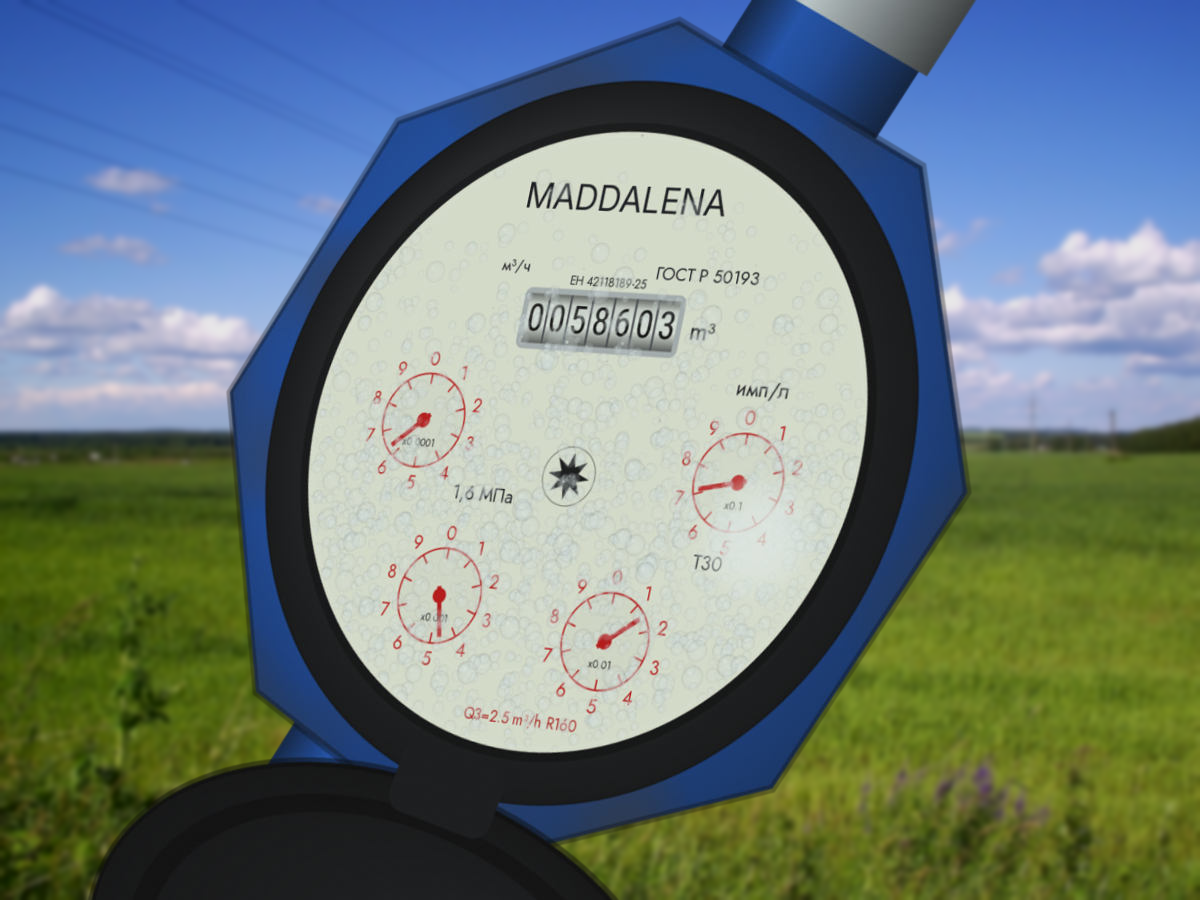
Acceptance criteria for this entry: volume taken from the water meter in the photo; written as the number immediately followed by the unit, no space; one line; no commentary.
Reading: 58603.7146m³
